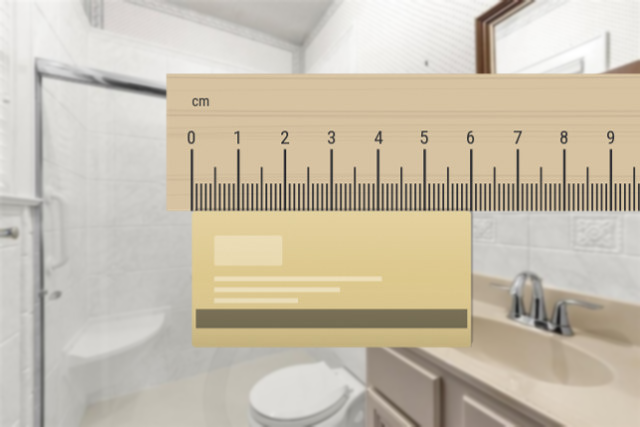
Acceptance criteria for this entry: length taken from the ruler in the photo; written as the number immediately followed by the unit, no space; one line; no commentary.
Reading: 6cm
